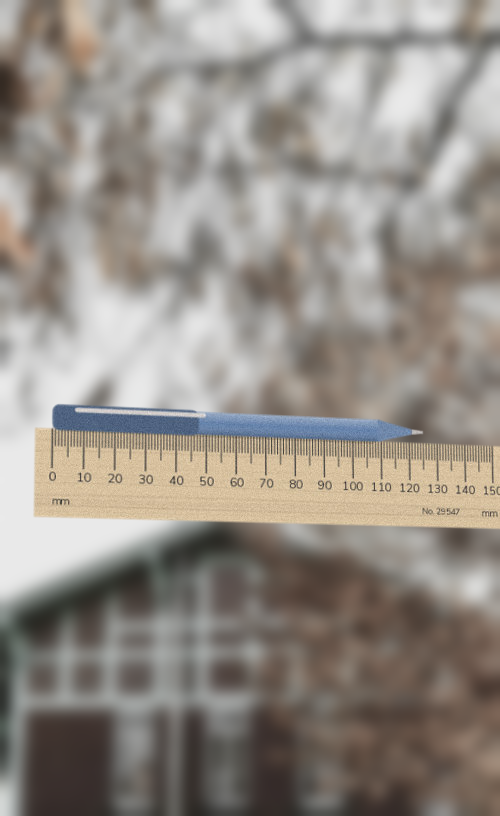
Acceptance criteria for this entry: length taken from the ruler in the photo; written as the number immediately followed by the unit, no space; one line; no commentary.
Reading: 125mm
